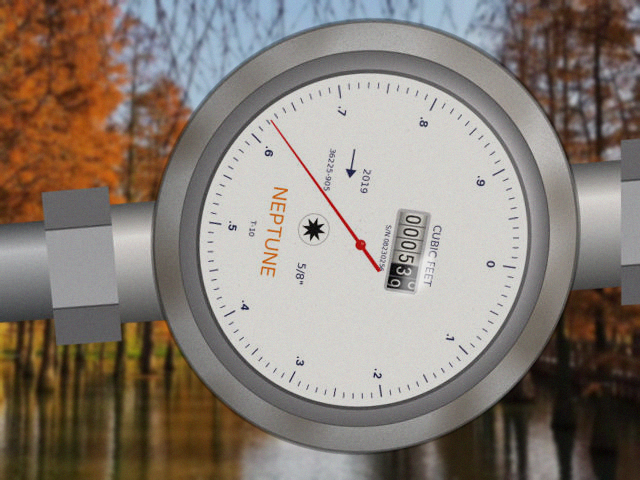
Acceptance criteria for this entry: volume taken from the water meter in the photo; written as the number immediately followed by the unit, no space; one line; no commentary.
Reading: 538.62ft³
